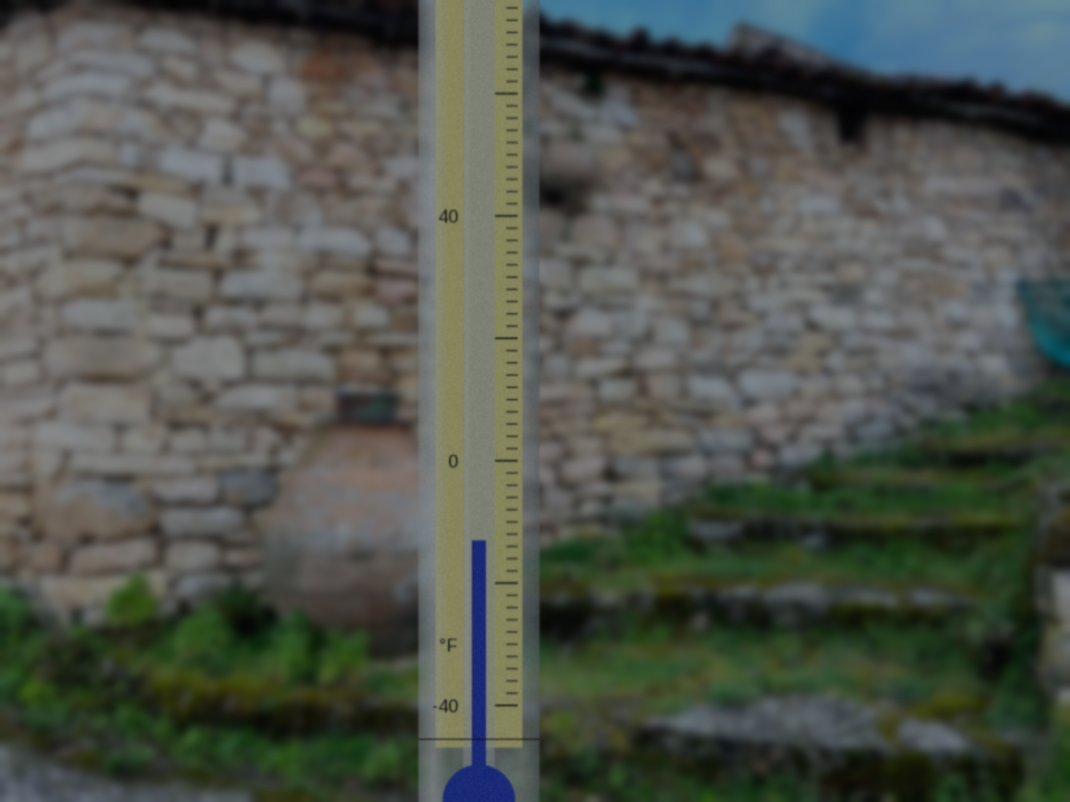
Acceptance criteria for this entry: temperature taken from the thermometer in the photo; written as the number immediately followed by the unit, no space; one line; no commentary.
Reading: -13°F
